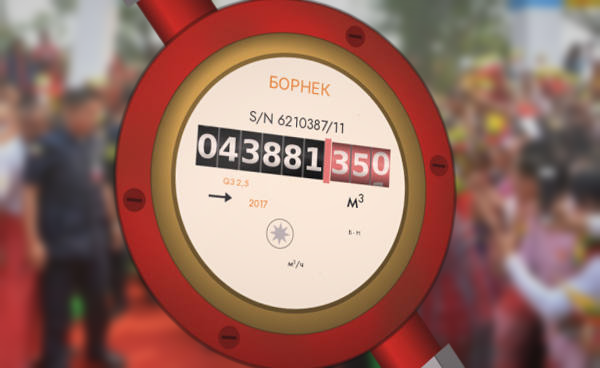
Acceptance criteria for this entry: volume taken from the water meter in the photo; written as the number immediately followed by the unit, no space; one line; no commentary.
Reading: 43881.350m³
